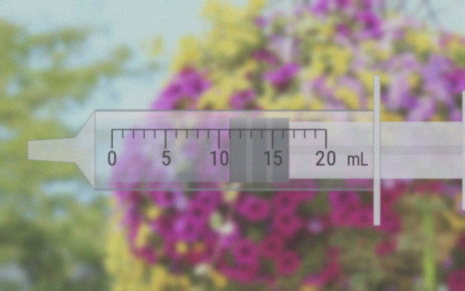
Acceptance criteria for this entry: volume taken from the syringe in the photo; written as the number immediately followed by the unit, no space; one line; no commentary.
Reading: 11mL
